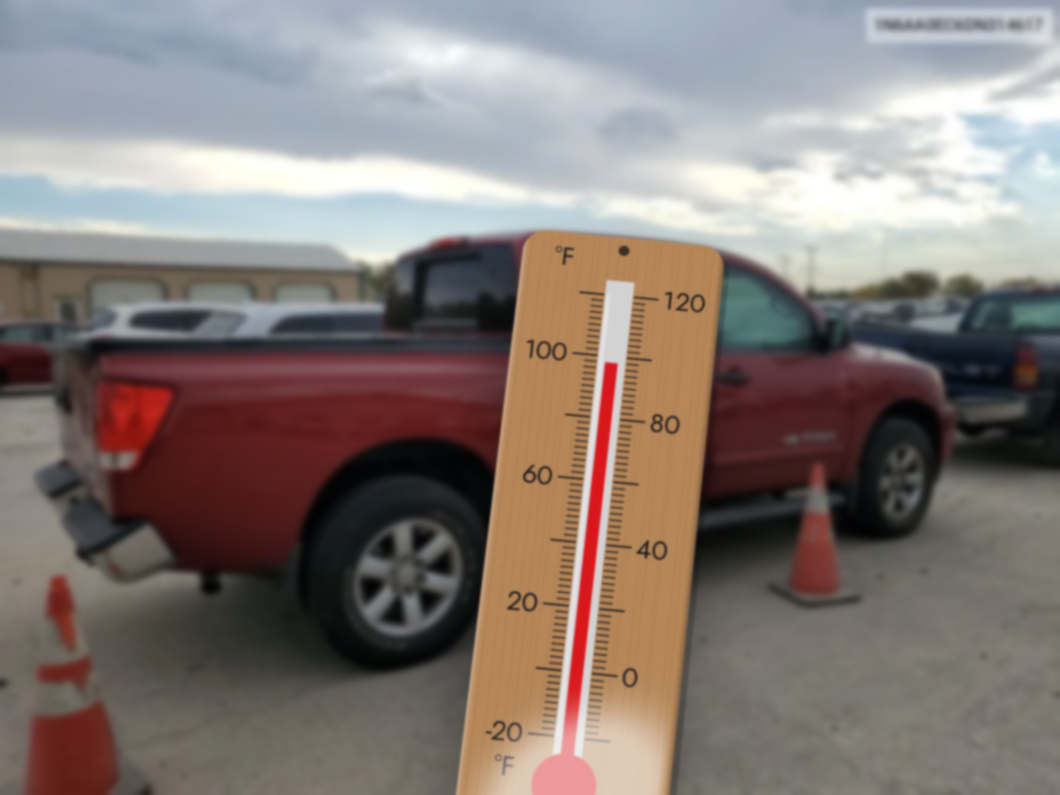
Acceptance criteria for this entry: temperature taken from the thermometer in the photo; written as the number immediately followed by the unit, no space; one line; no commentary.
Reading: 98°F
